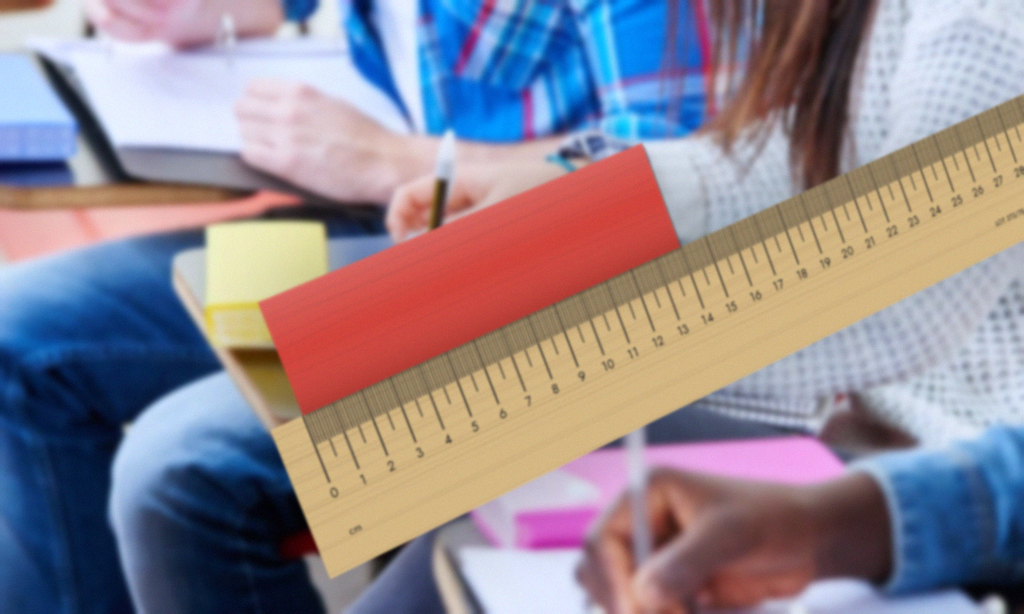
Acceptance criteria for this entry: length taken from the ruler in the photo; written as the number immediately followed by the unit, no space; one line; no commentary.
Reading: 14cm
